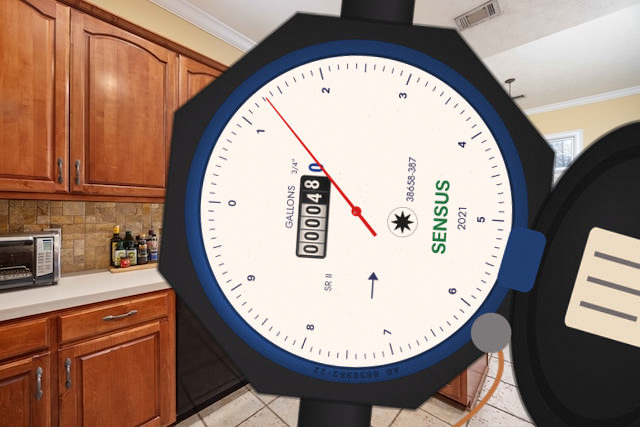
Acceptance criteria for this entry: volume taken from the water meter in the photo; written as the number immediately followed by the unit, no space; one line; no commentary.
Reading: 481.3gal
